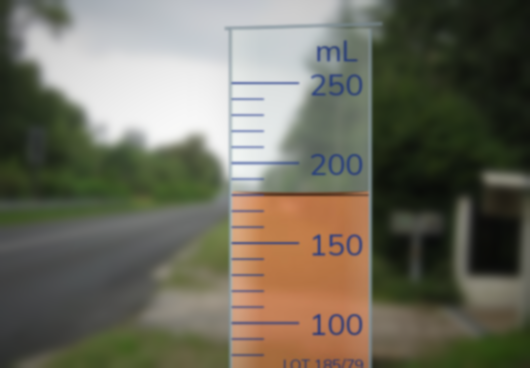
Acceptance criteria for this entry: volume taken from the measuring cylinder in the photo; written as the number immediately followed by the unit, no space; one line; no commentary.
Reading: 180mL
